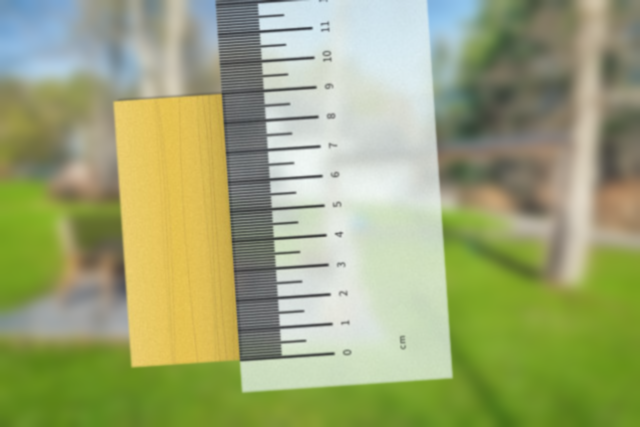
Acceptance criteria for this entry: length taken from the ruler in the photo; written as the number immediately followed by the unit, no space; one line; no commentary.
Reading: 9cm
